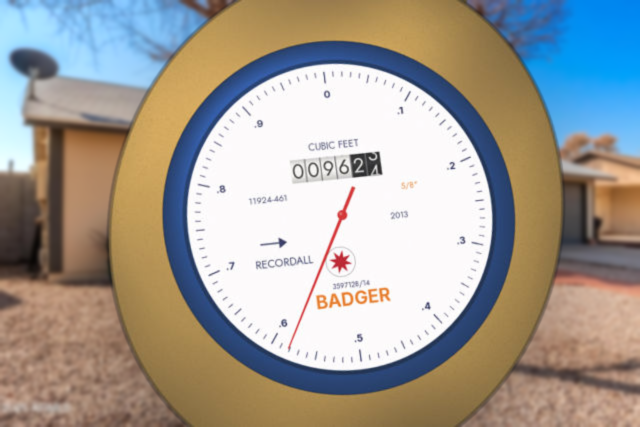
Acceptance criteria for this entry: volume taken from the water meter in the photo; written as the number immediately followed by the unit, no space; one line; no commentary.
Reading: 9623.58ft³
